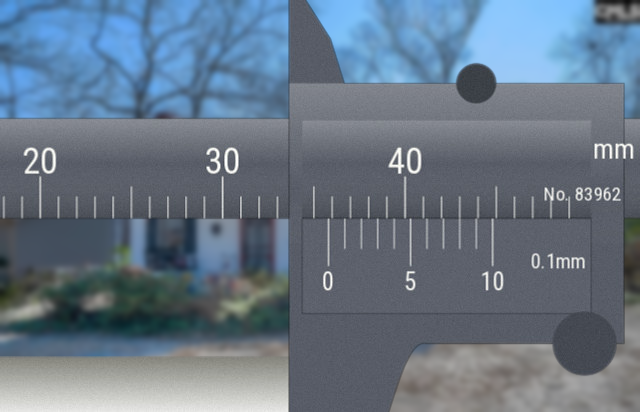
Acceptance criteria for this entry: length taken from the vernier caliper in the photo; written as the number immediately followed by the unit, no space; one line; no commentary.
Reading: 35.8mm
